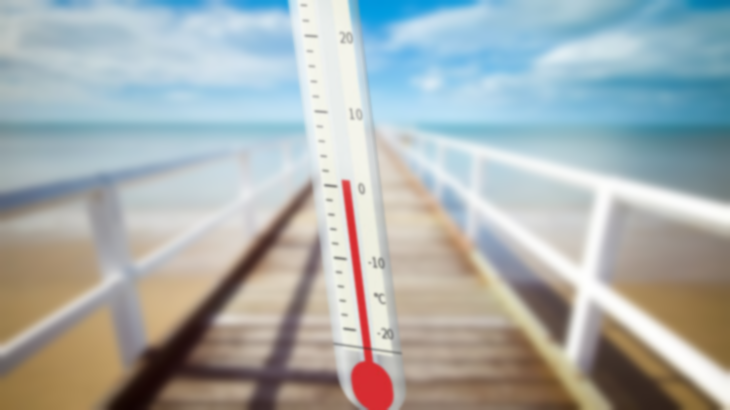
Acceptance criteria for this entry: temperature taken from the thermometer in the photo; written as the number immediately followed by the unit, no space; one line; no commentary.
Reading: 1°C
